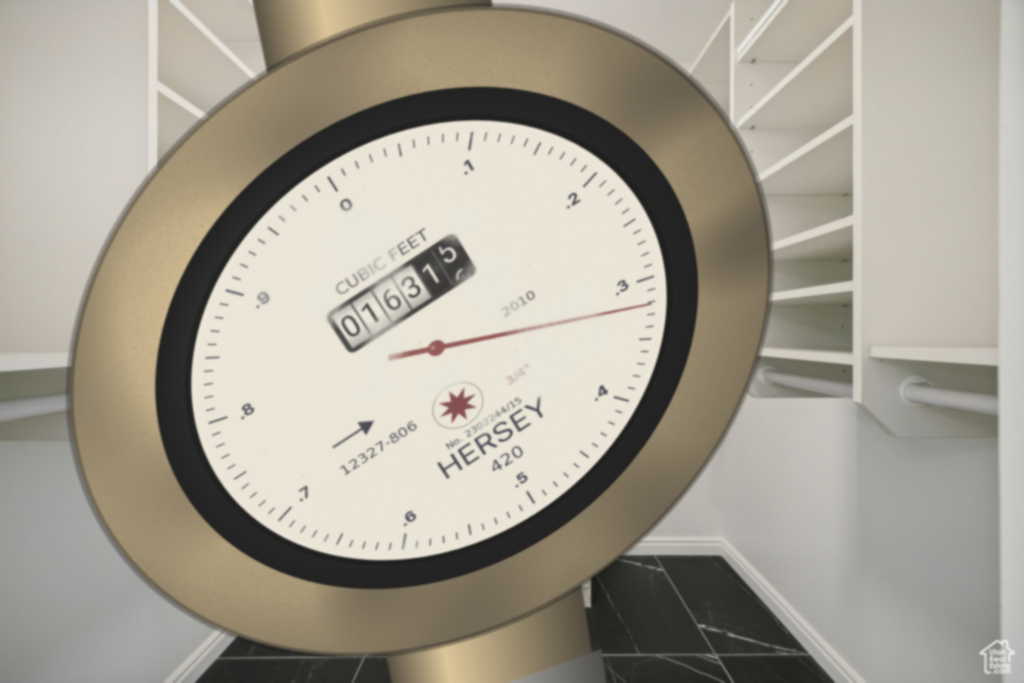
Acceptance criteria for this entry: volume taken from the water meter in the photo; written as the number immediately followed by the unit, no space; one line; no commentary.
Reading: 16315.32ft³
